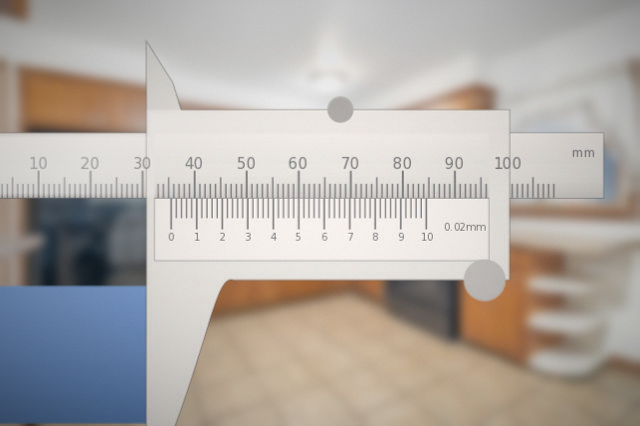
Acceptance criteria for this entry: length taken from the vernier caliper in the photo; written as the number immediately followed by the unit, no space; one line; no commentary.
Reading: 35.5mm
